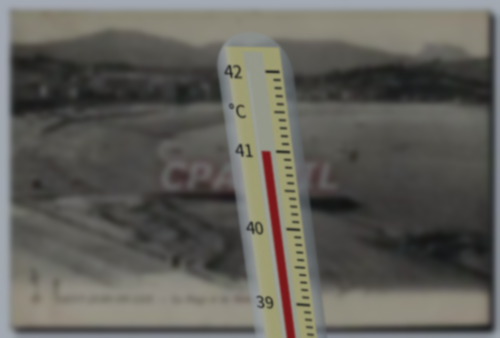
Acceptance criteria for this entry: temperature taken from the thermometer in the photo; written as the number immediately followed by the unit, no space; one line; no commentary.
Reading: 41°C
